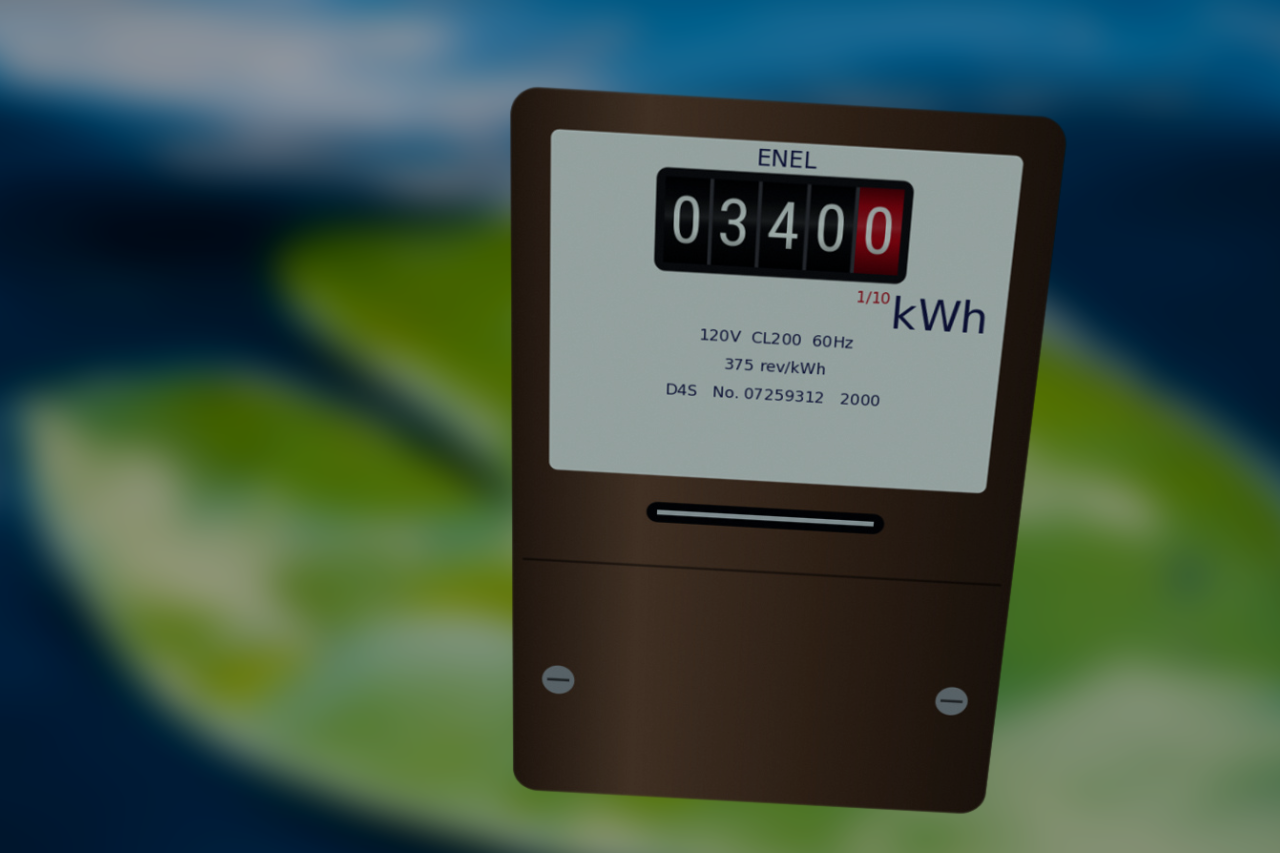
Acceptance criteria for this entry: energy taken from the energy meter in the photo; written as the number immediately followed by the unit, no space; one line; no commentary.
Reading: 340.0kWh
